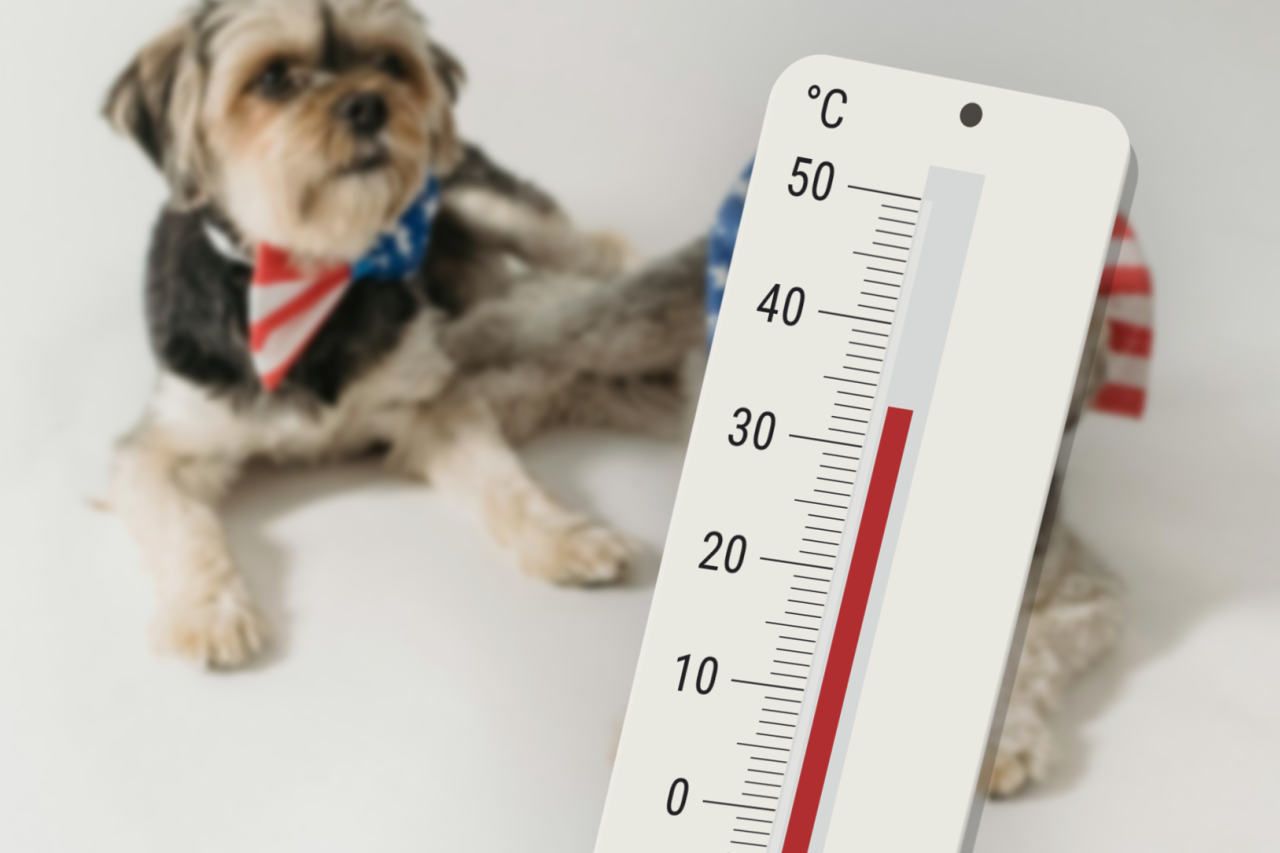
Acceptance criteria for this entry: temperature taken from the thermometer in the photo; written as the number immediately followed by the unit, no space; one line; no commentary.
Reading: 33.5°C
